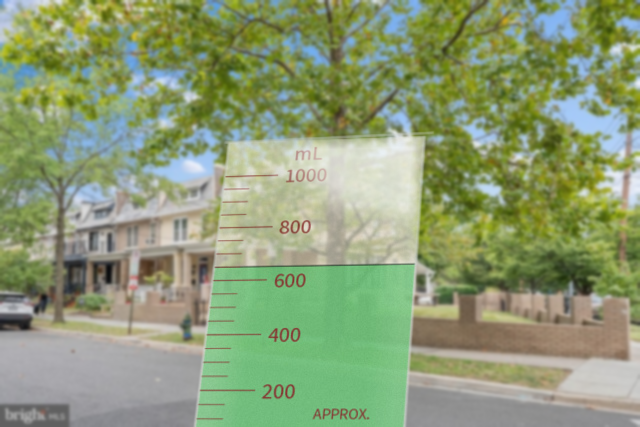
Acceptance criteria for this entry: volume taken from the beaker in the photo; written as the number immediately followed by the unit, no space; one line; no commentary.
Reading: 650mL
